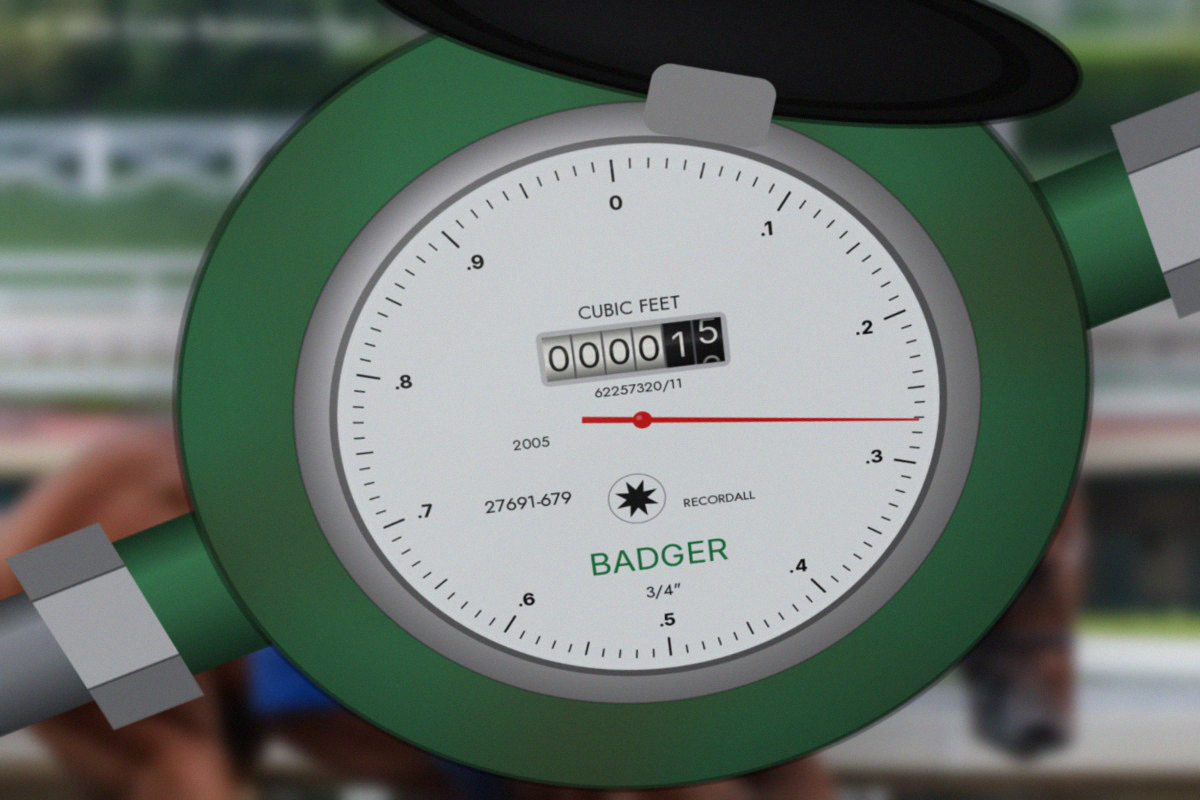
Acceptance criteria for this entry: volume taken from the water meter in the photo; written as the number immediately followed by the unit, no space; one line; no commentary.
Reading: 15.27ft³
